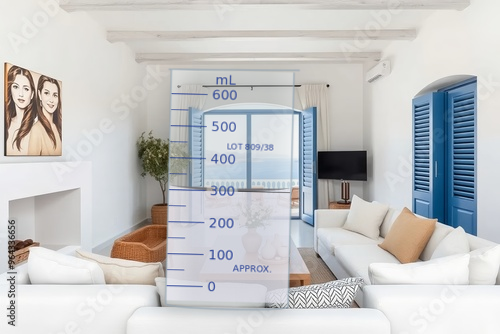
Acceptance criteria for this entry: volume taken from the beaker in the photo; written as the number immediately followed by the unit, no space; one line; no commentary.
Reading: 300mL
